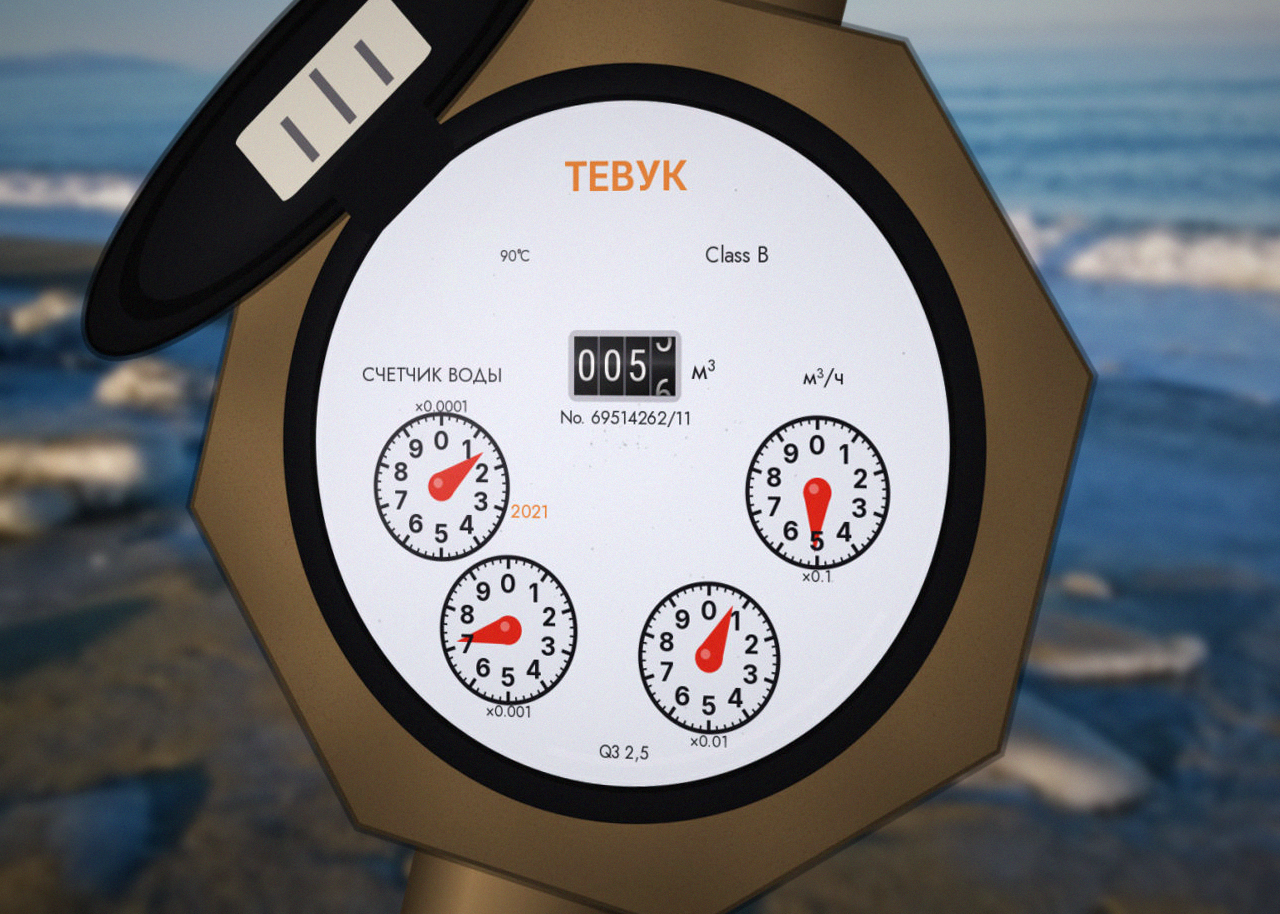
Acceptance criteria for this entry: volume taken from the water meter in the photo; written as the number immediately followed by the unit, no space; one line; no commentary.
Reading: 55.5071m³
